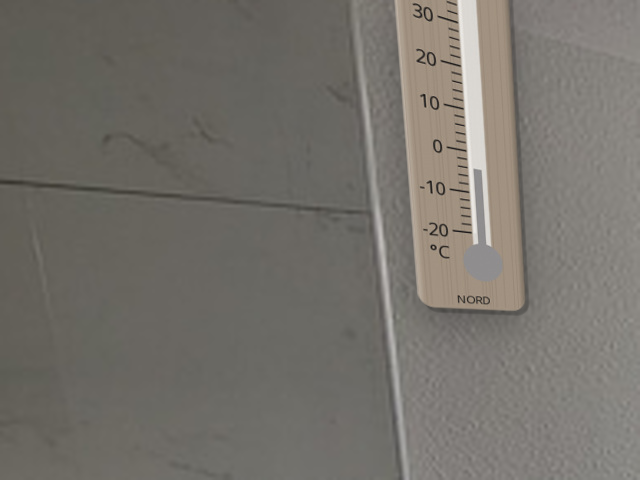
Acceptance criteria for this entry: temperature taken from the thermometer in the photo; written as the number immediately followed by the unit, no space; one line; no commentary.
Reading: -4°C
